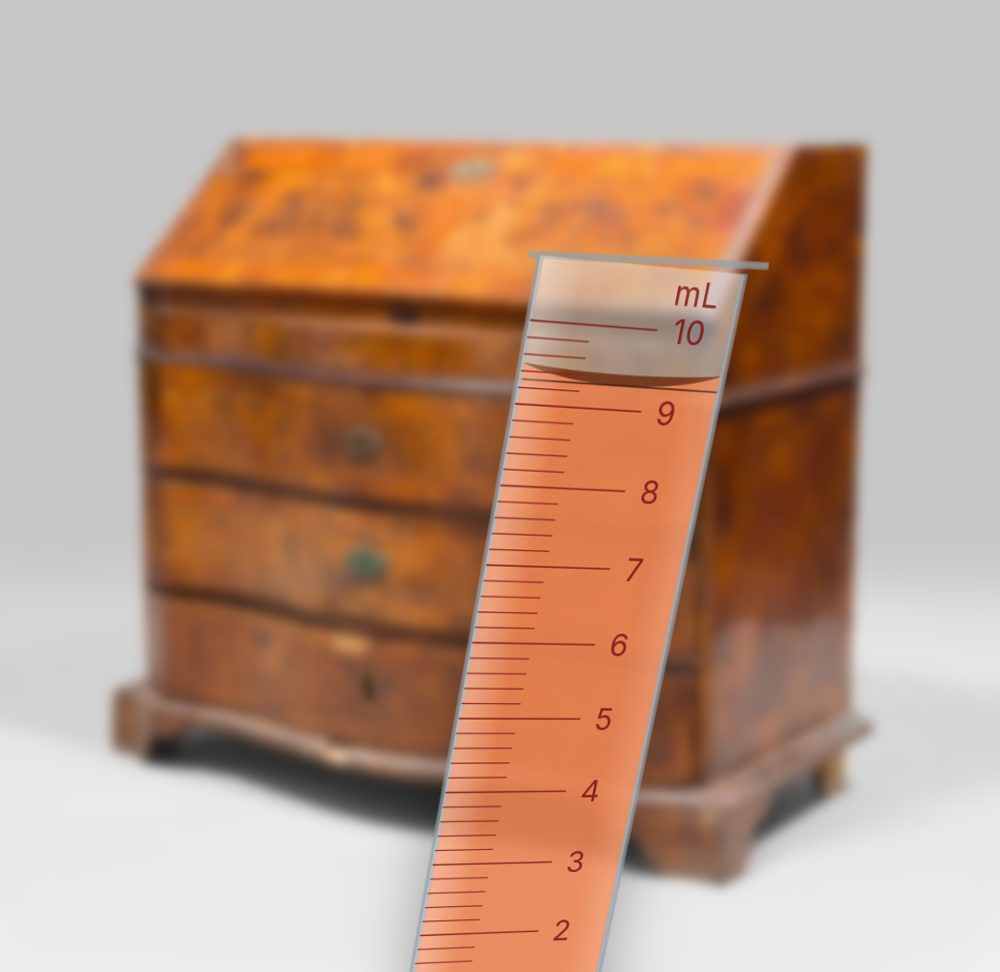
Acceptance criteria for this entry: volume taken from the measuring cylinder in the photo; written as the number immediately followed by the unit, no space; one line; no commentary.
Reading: 9.3mL
